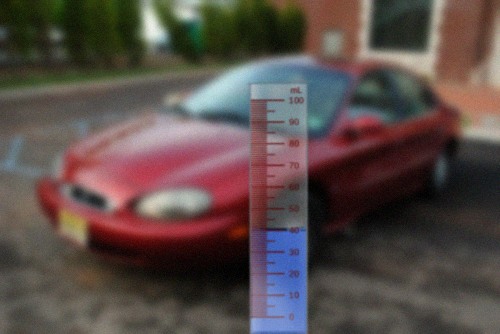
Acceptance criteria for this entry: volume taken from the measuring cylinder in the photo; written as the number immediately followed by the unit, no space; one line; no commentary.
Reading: 40mL
